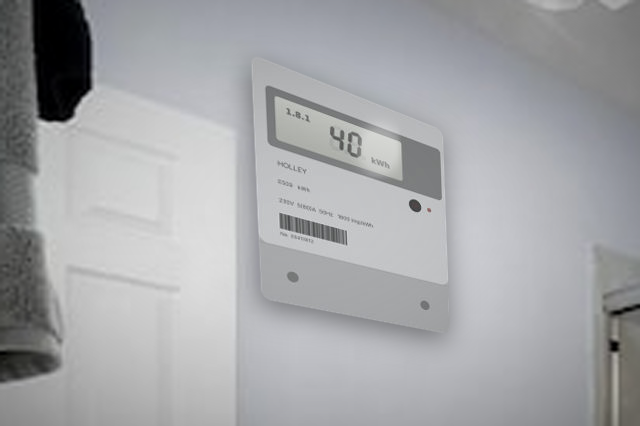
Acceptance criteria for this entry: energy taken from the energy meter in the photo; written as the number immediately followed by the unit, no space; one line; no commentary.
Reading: 40kWh
